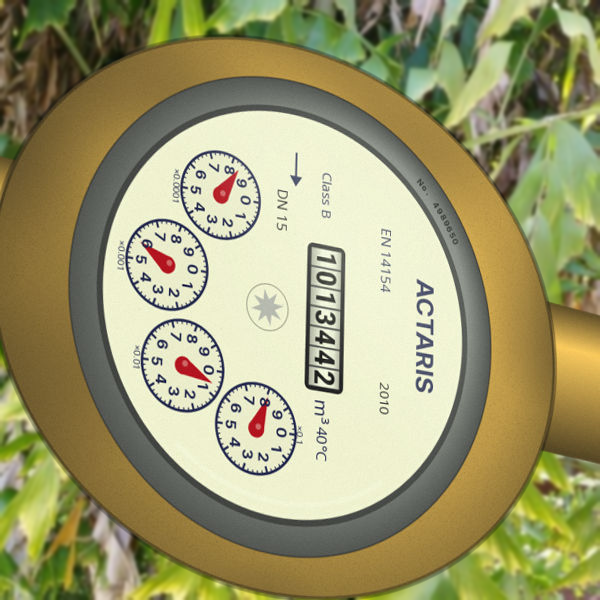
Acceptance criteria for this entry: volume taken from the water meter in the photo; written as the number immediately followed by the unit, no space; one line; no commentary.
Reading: 1013442.8058m³
